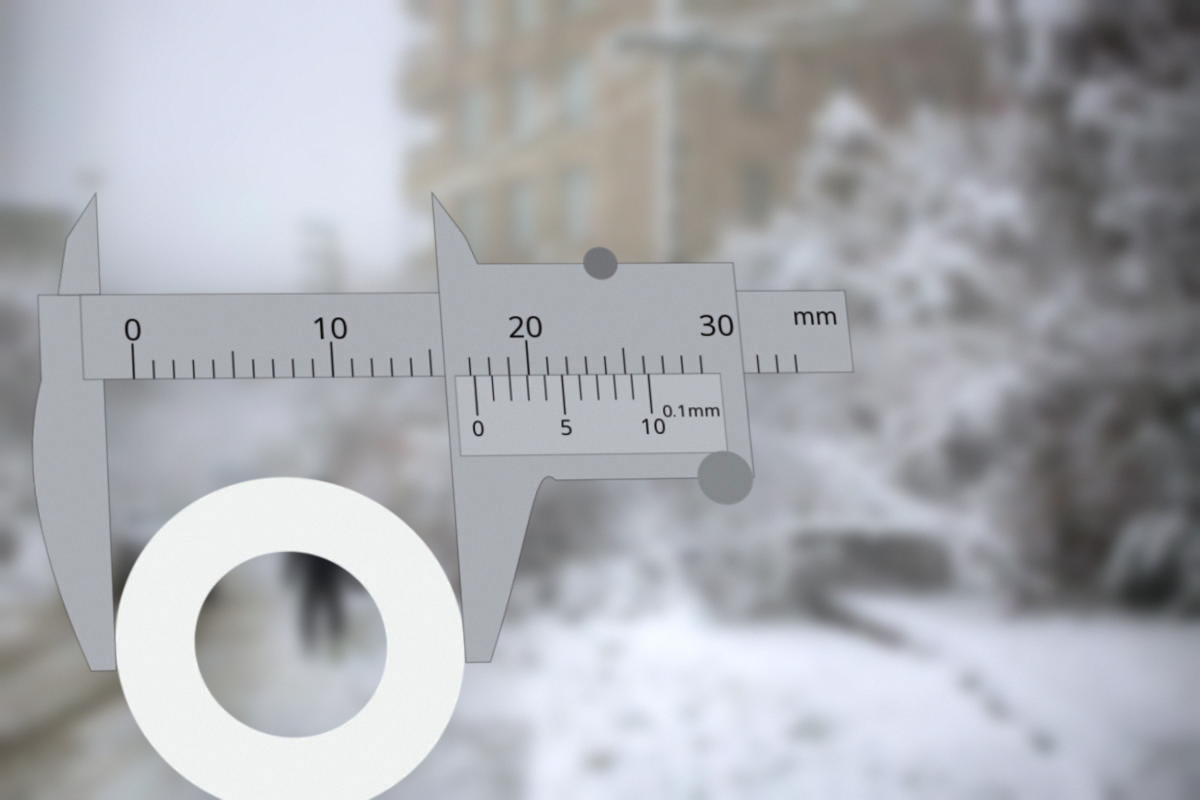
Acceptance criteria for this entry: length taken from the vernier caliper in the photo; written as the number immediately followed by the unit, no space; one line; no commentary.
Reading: 17.2mm
